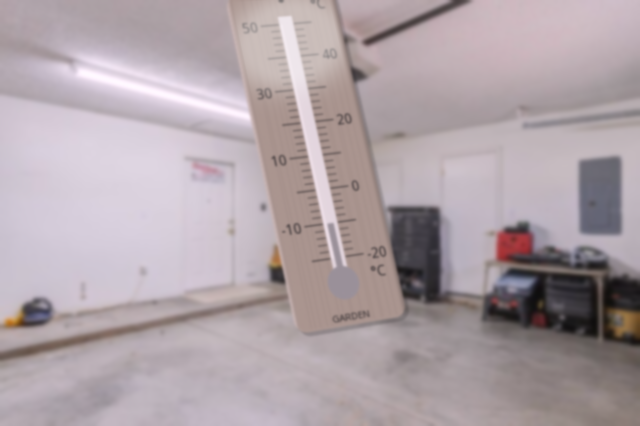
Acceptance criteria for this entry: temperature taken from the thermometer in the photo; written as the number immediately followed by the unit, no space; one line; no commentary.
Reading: -10°C
